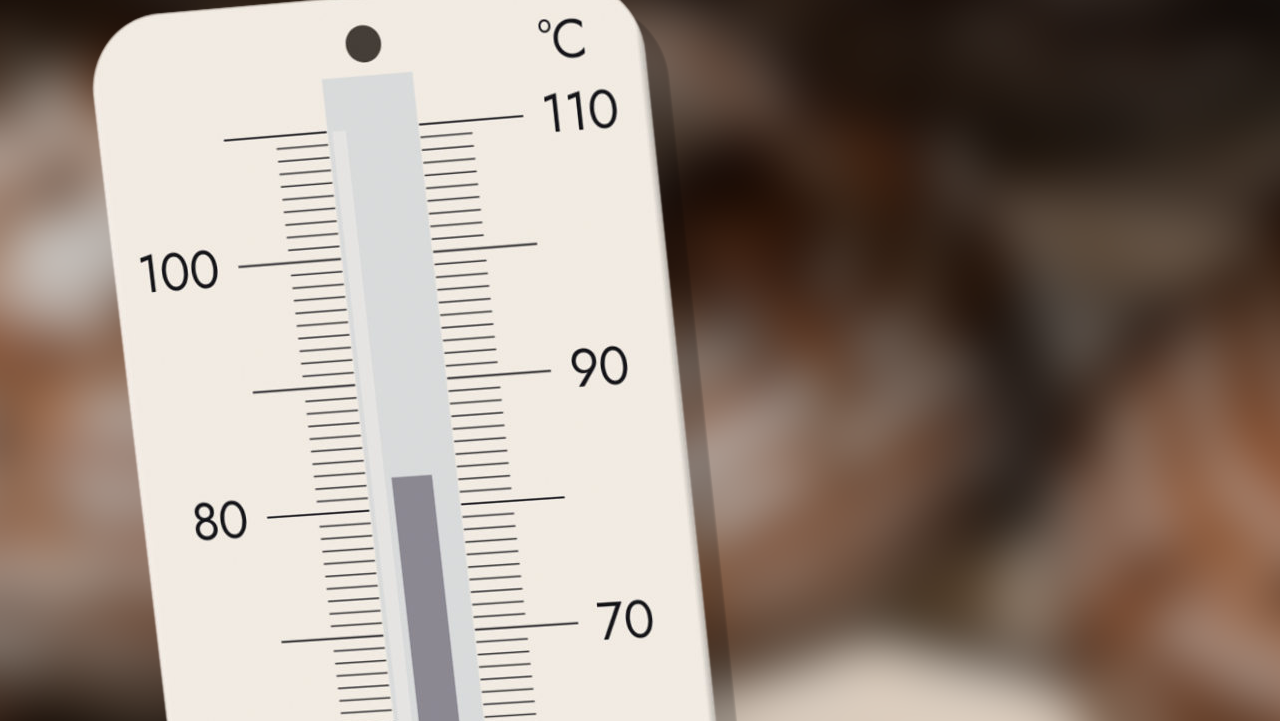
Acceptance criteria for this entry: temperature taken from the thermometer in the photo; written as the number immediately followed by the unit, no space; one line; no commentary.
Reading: 82.5°C
